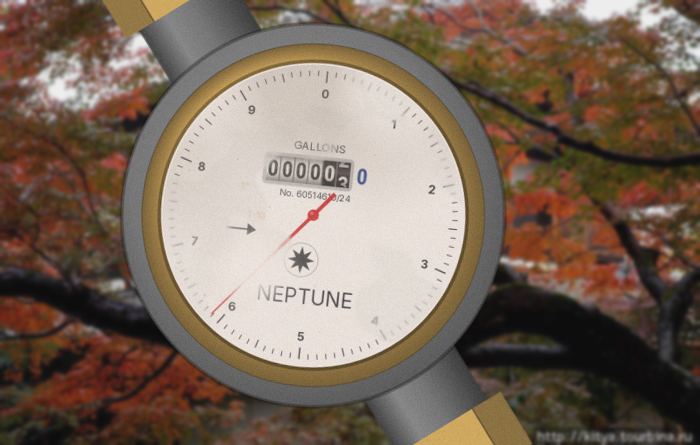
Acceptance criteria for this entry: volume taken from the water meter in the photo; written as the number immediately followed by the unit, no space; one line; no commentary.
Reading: 26.1gal
